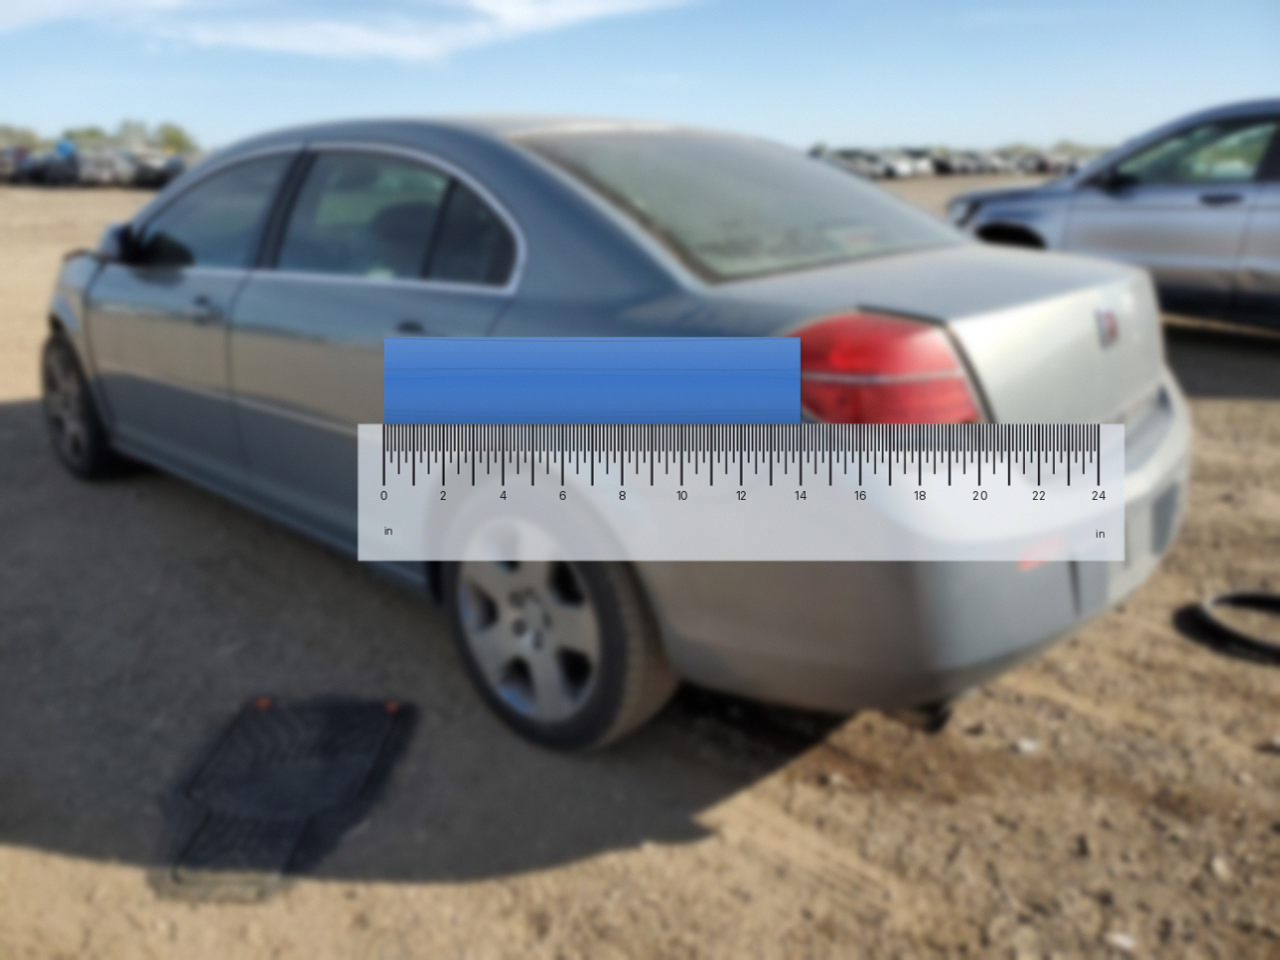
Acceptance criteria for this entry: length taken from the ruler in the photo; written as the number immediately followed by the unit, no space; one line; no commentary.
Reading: 14in
